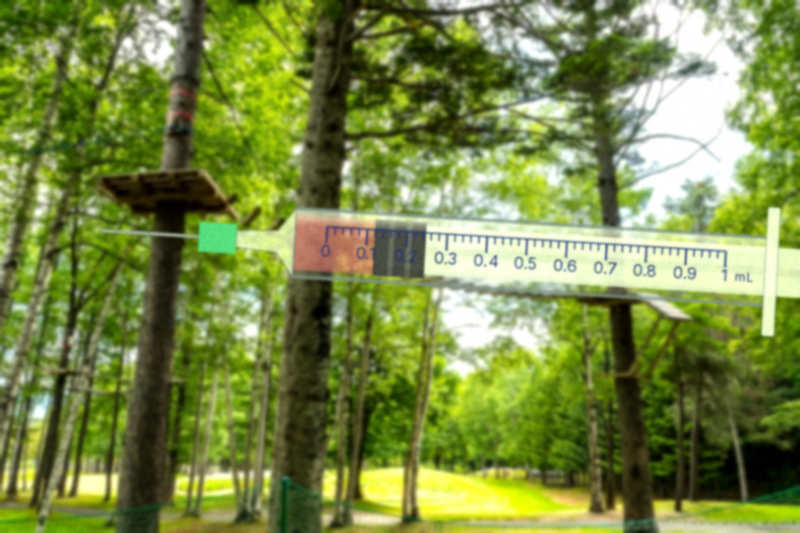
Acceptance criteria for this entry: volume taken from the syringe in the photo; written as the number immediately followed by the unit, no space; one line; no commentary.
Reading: 0.12mL
